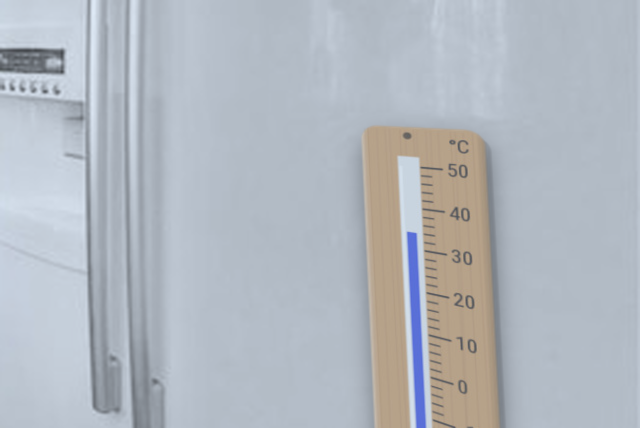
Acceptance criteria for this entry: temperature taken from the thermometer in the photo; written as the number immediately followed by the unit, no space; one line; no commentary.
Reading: 34°C
